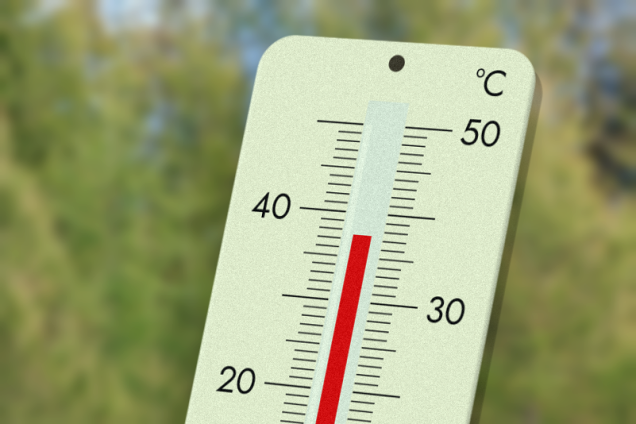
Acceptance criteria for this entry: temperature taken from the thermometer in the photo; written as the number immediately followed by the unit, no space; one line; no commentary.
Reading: 37.5°C
